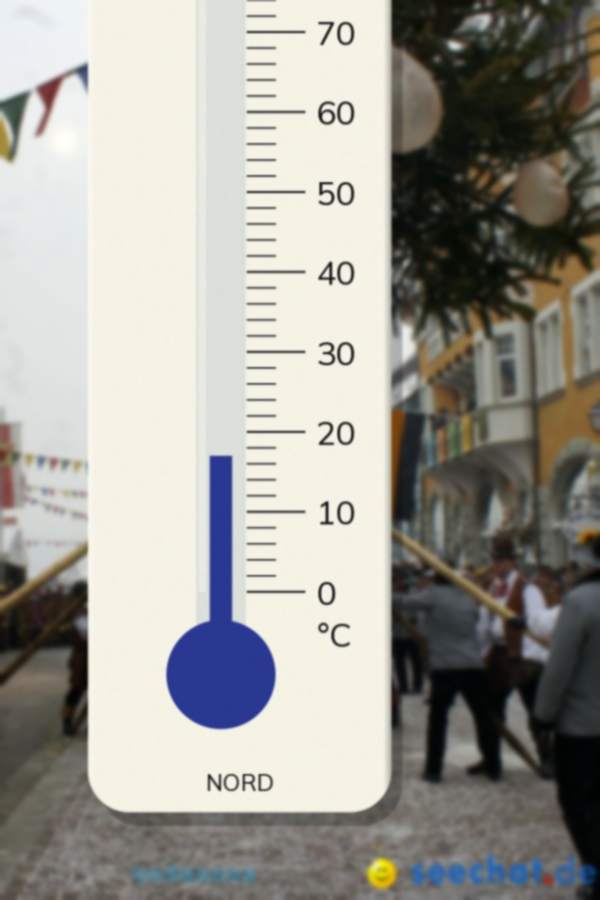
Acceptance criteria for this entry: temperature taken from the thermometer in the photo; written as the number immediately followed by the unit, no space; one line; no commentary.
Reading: 17°C
